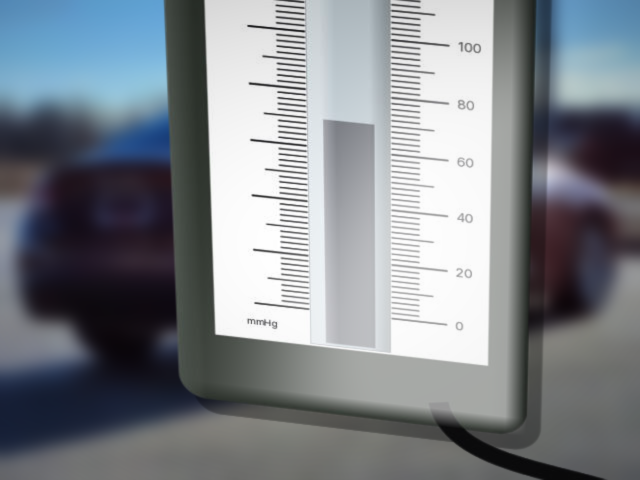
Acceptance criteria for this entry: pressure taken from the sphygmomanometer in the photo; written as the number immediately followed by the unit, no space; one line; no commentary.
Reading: 70mmHg
